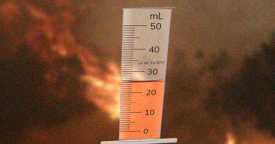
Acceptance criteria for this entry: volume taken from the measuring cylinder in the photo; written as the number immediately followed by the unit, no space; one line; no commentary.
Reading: 25mL
